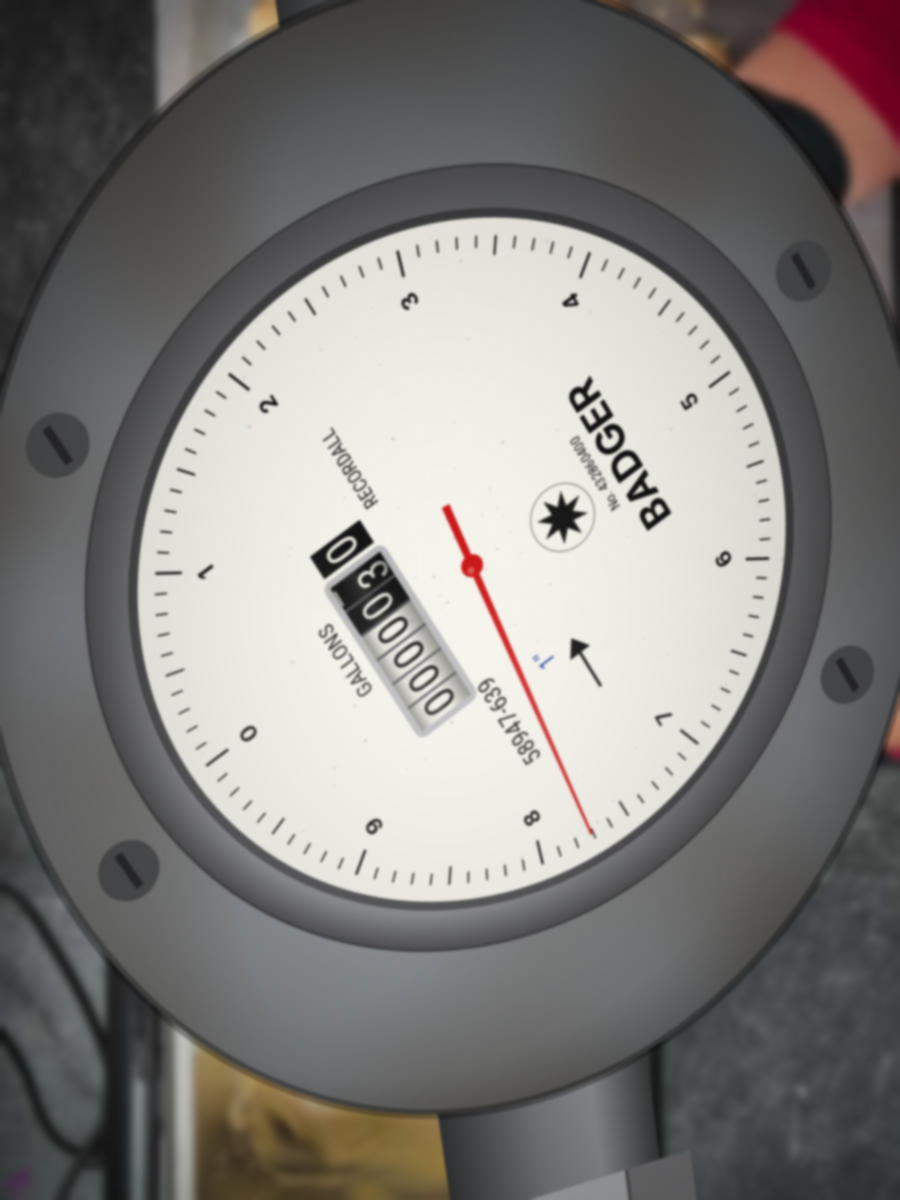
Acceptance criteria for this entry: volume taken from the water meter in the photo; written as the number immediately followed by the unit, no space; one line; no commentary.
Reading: 27.7gal
